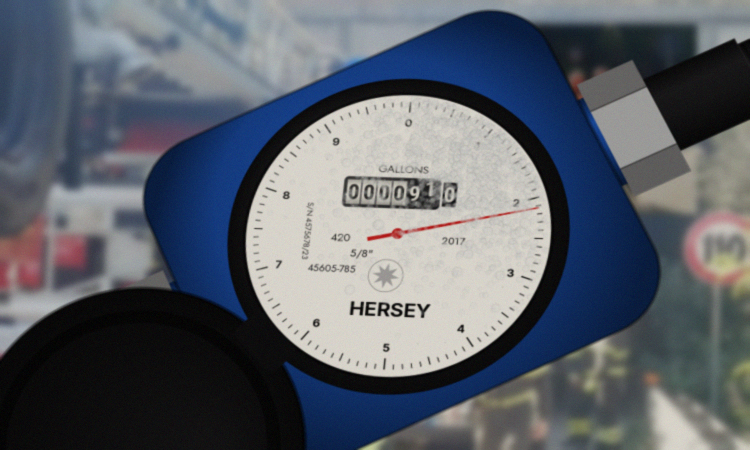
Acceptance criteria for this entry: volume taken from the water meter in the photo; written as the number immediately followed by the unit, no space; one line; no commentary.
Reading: 912.1gal
